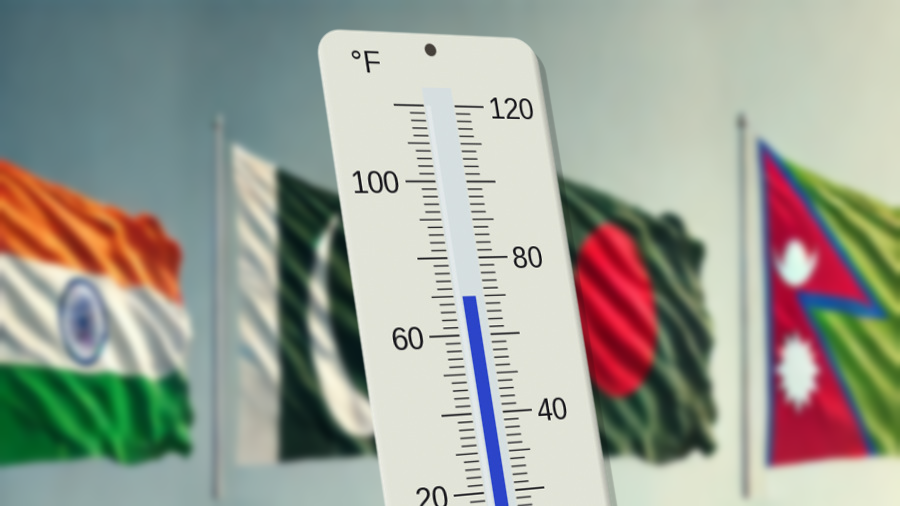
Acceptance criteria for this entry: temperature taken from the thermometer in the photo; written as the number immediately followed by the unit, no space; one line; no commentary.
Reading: 70°F
